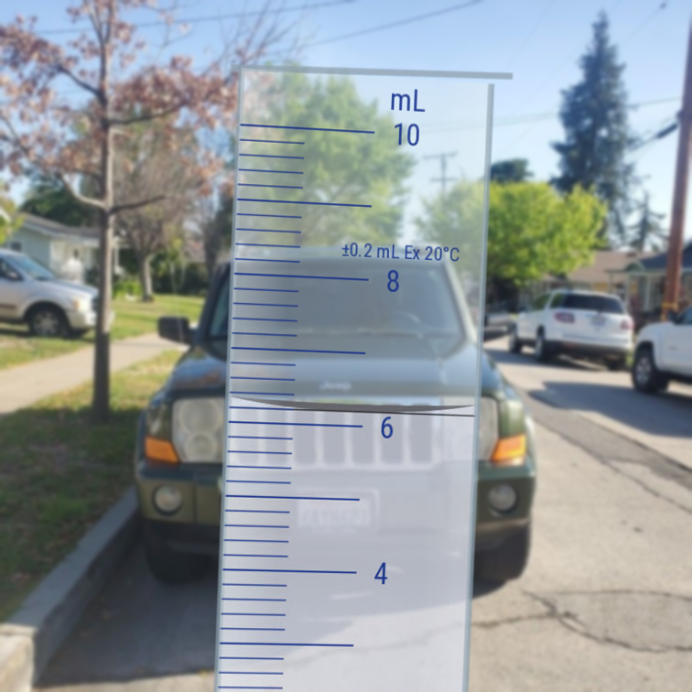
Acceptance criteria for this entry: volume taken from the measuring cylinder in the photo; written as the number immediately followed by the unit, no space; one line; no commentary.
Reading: 6.2mL
